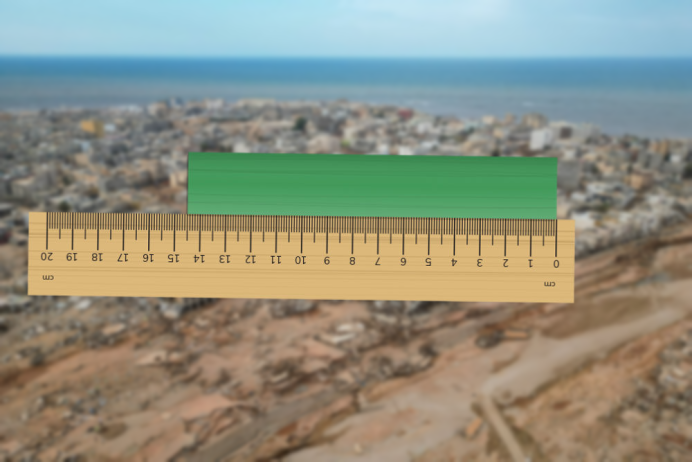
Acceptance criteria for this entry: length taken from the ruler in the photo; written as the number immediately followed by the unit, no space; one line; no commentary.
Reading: 14.5cm
